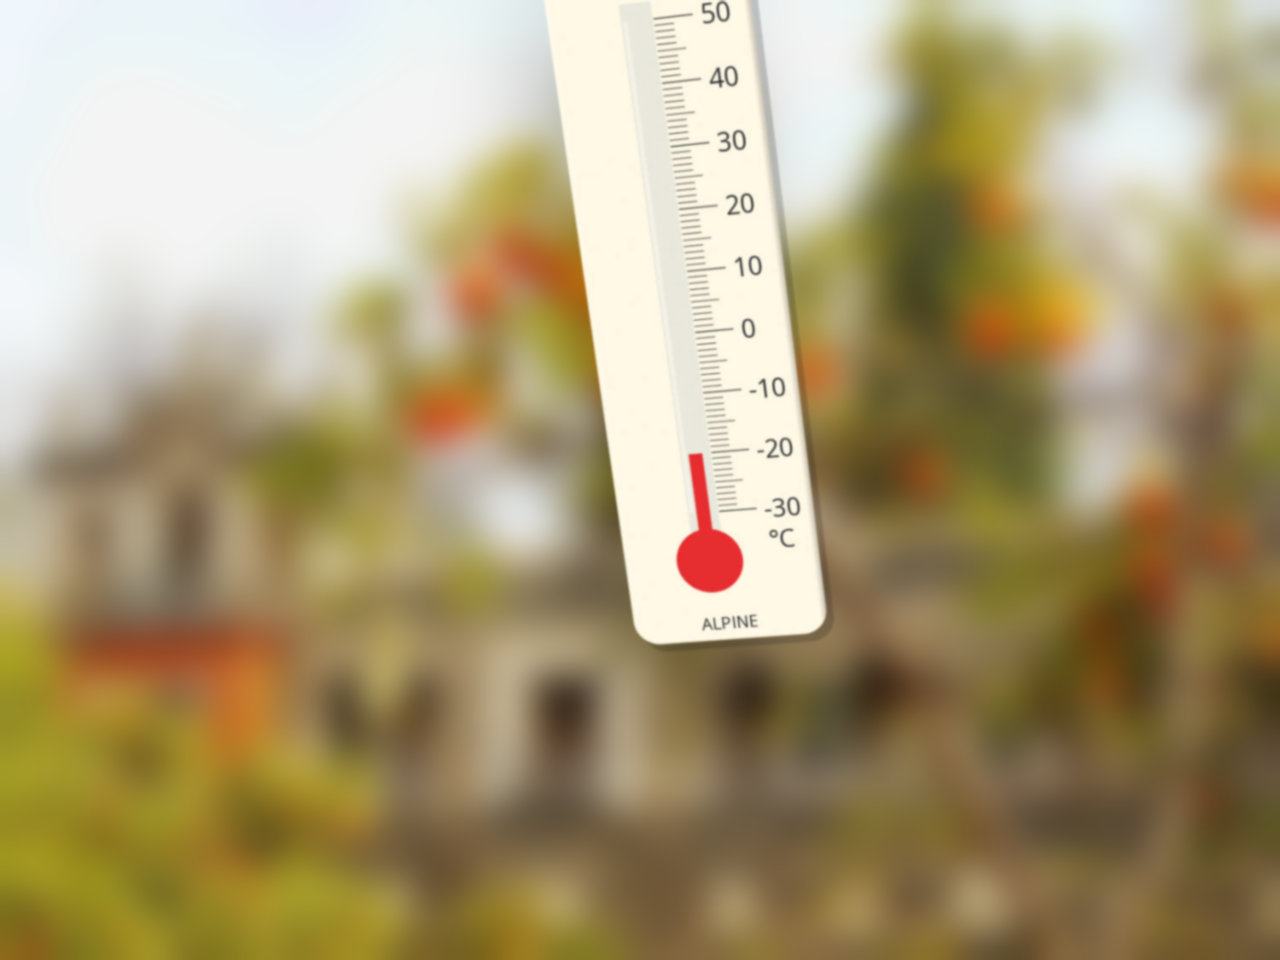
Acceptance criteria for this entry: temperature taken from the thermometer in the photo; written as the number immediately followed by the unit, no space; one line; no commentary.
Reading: -20°C
